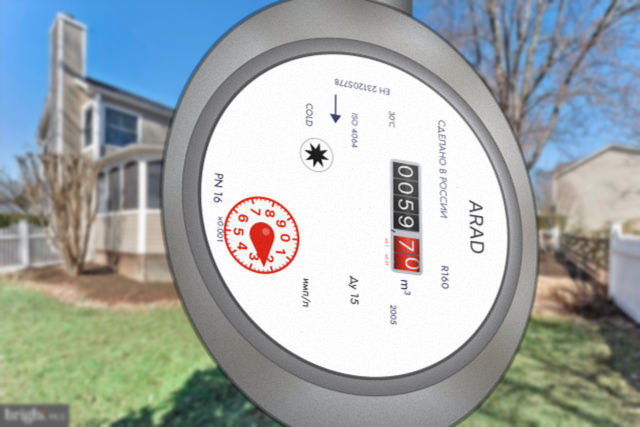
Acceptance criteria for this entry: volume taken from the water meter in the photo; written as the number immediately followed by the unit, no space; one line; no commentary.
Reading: 59.702m³
